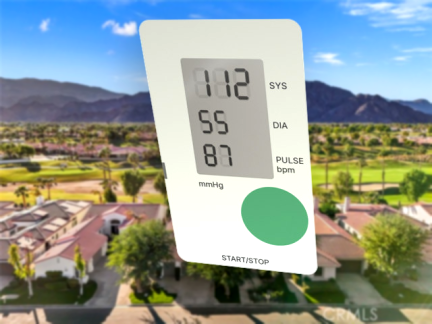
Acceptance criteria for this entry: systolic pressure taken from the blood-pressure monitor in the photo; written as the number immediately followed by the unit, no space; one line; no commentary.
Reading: 112mmHg
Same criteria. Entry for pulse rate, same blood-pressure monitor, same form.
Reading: 87bpm
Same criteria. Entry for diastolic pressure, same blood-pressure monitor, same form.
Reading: 55mmHg
